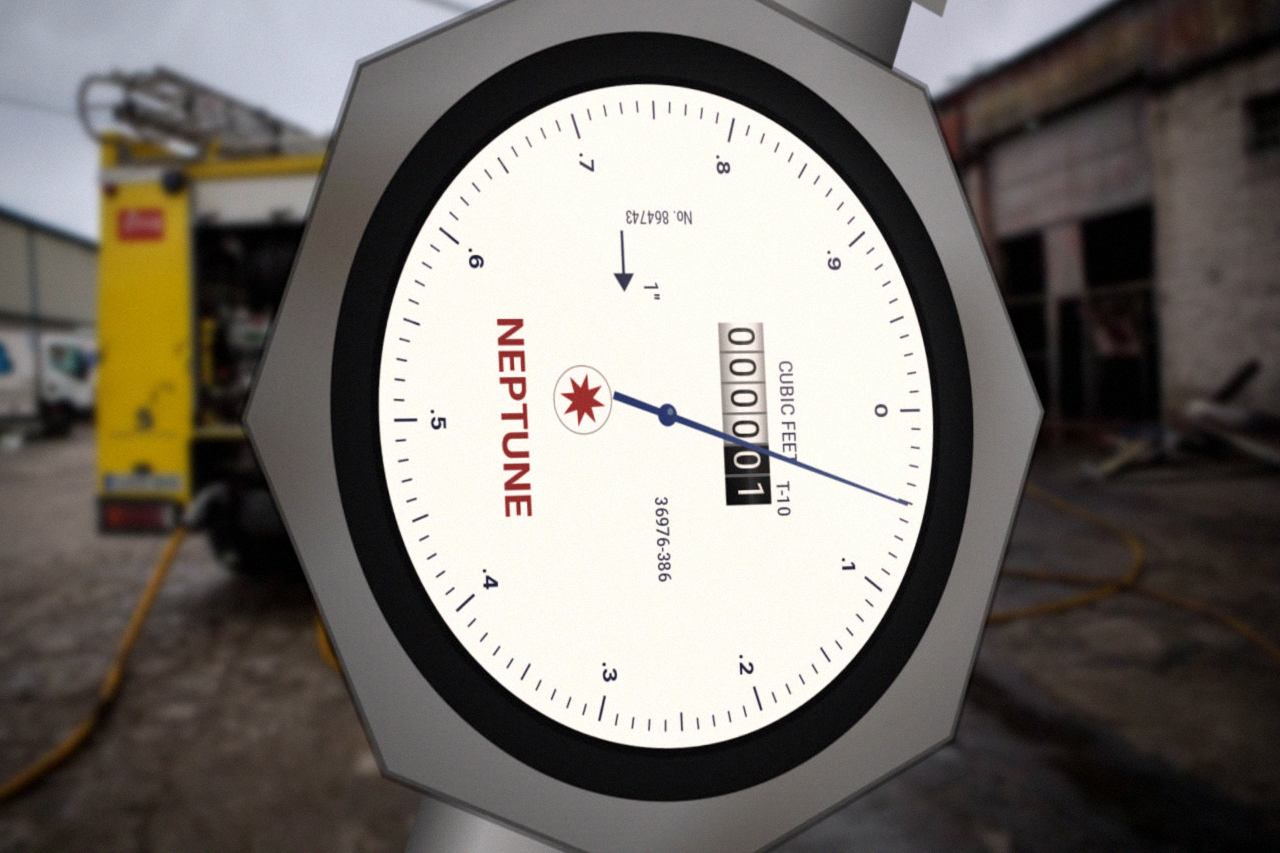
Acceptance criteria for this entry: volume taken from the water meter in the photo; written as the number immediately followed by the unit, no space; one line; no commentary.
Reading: 1.05ft³
